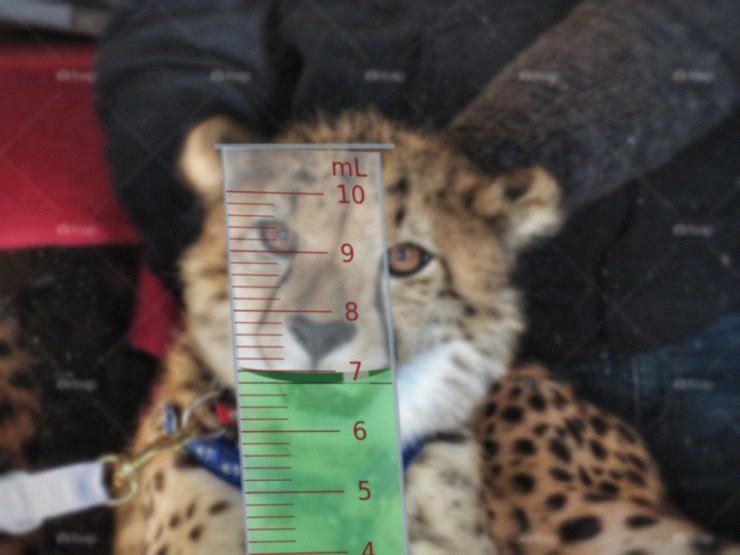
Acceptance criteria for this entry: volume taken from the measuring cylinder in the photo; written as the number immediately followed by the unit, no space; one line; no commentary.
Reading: 6.8mL
